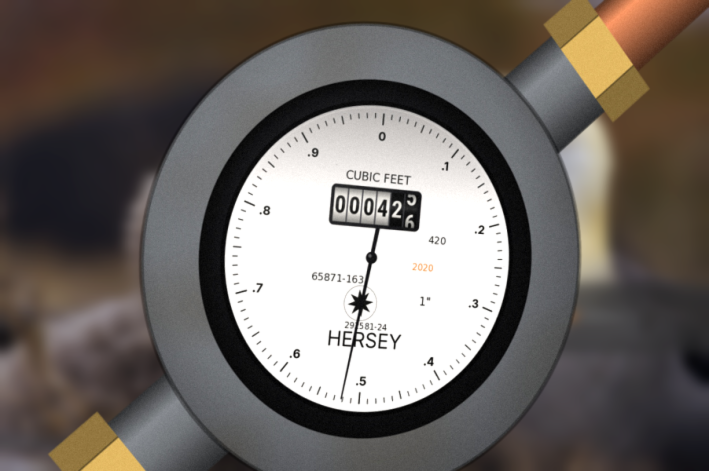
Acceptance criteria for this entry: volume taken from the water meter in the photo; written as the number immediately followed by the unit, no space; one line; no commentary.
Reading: 425.52ft³
